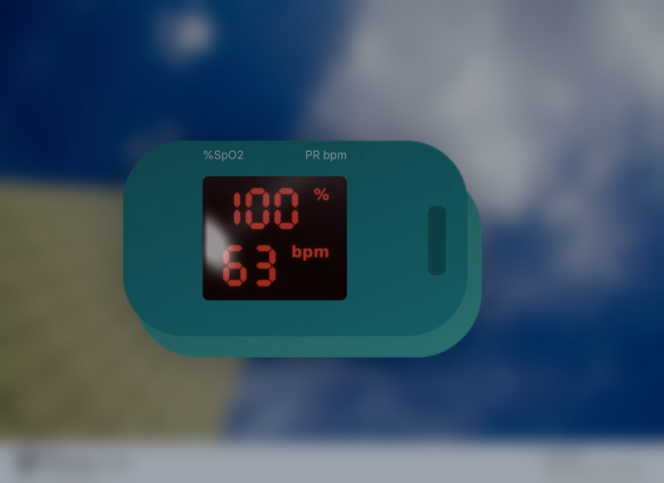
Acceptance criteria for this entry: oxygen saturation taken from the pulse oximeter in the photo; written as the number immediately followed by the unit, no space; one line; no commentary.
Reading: 100%
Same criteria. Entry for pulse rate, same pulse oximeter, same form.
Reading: 63bpm
